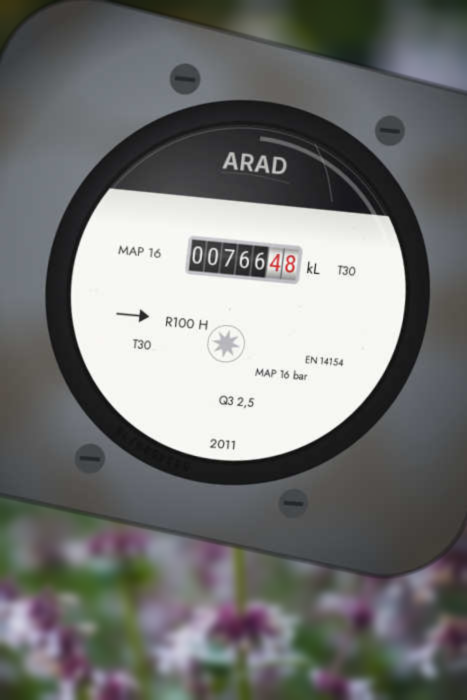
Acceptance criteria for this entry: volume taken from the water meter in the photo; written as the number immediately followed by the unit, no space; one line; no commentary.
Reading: 766.48kL
